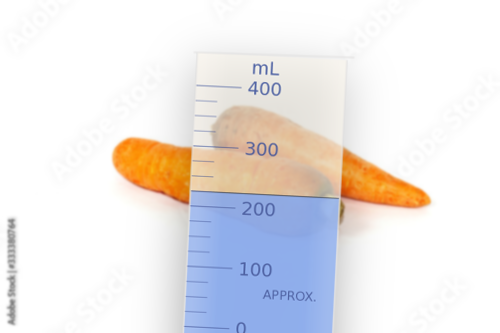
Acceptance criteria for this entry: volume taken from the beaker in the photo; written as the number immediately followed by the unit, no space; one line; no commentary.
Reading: 225mL
